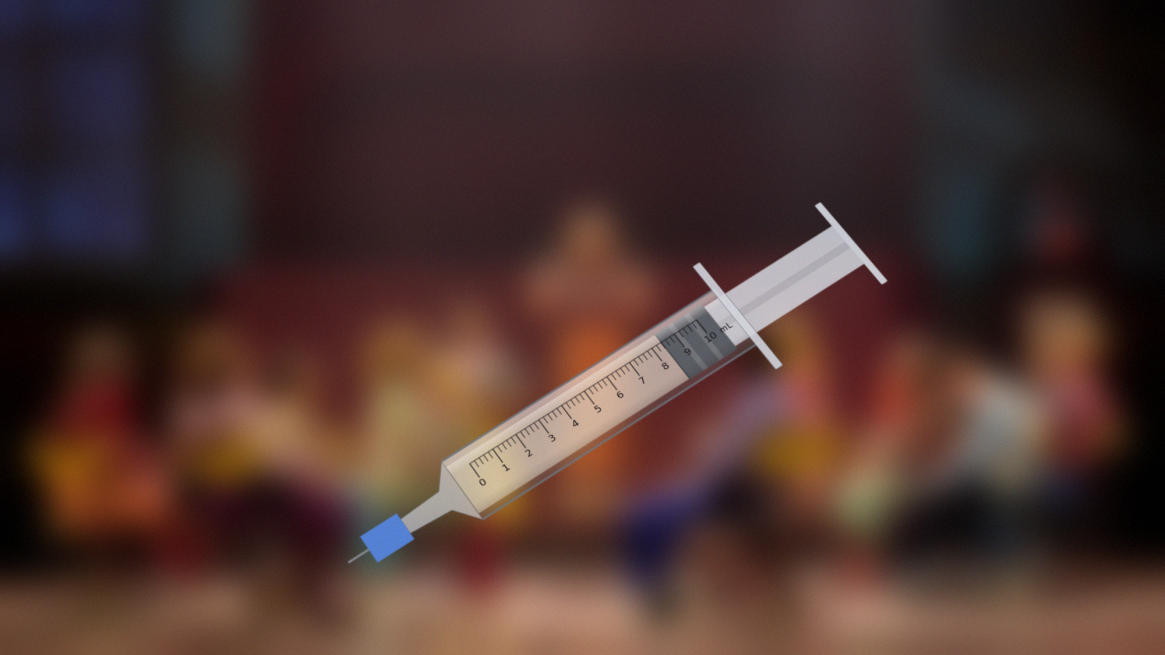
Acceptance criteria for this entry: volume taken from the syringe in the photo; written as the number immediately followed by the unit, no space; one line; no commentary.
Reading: 8.4mL
